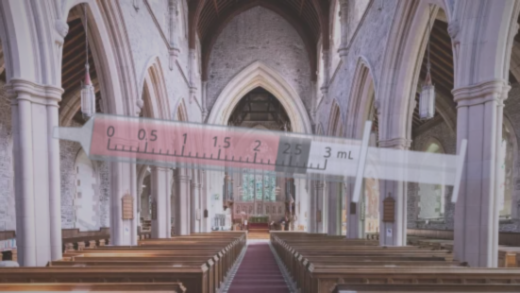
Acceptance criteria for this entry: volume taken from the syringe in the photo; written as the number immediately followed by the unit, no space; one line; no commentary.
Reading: 2.3mL
